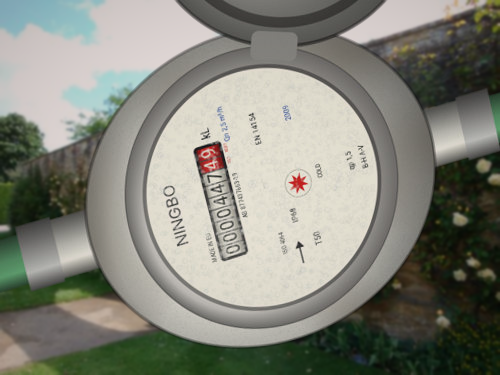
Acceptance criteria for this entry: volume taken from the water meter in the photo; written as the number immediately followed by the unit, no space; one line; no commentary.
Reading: 447.49kL
